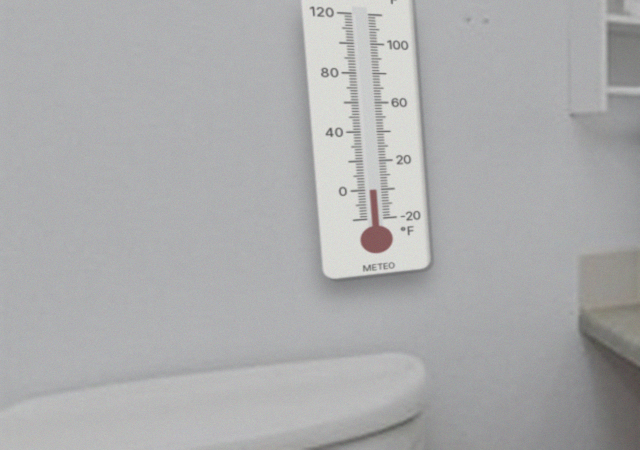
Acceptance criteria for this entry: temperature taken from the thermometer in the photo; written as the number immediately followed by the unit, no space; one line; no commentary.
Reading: 0°F
